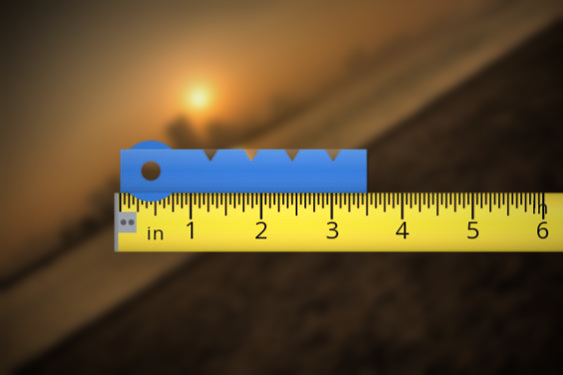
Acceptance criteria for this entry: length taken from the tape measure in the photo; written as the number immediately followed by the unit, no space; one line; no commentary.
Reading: 3.5in
